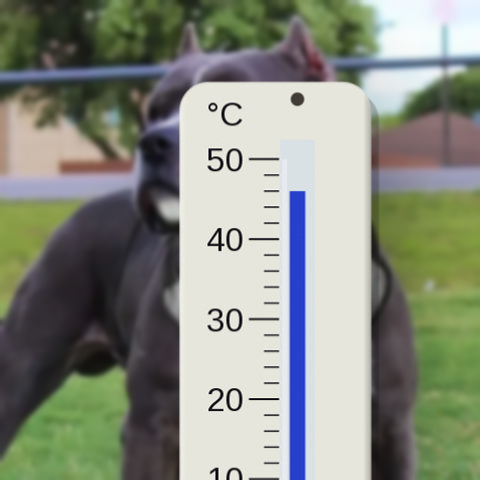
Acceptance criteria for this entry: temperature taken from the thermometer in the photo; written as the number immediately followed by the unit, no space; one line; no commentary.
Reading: 46°C
